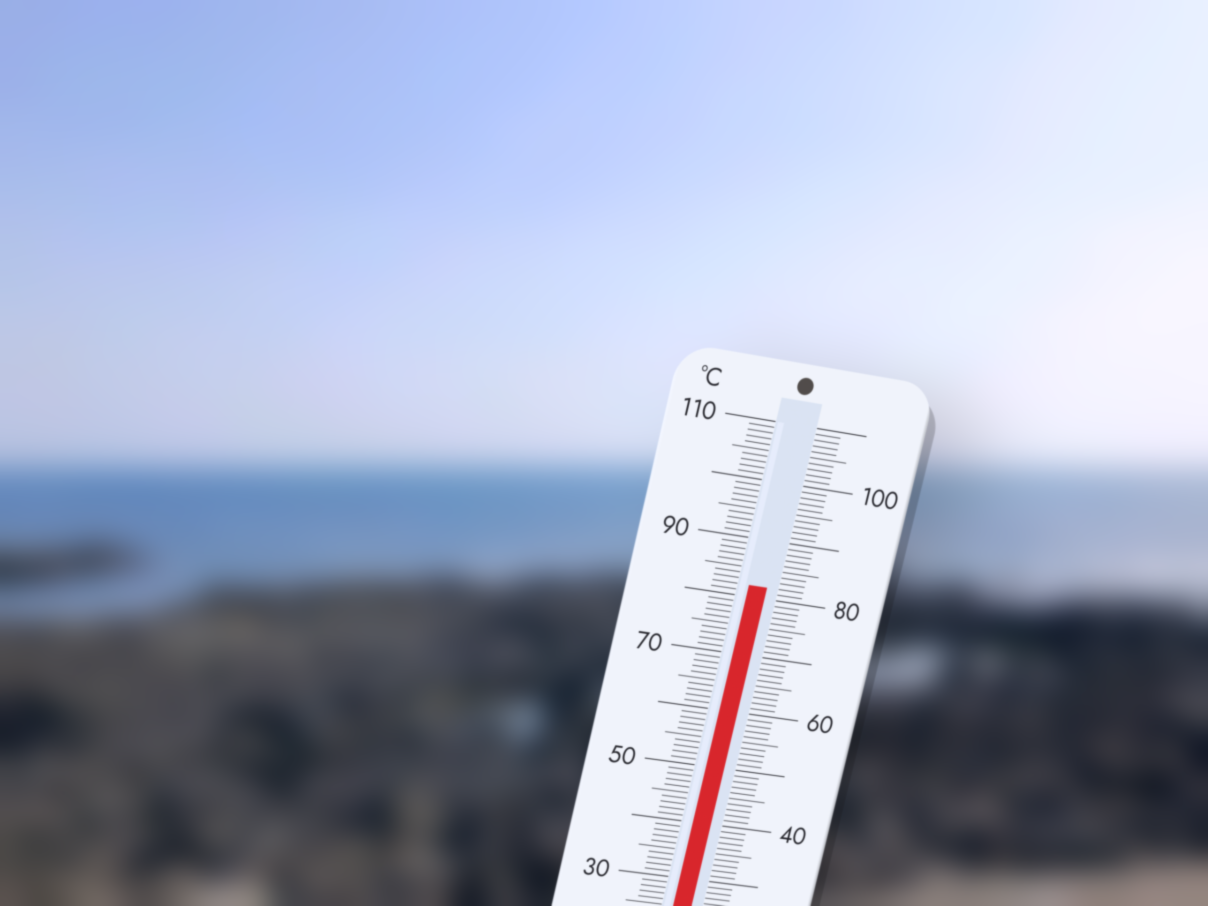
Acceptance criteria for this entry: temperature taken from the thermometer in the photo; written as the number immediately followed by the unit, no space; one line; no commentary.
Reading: 82°C
